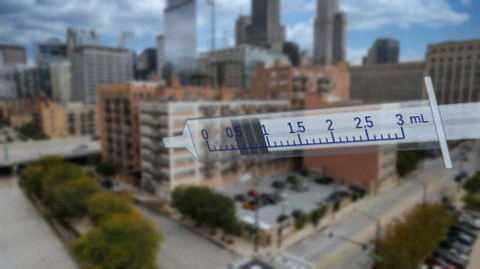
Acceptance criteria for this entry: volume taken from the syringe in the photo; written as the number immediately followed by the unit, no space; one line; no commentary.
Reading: 0.5mL
